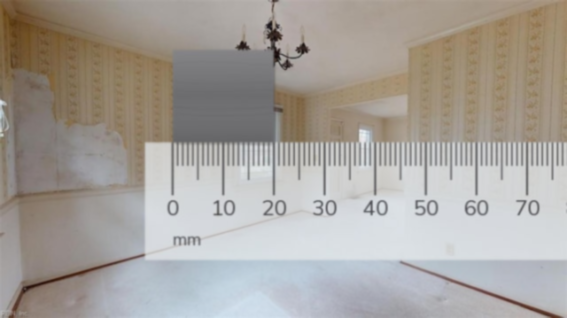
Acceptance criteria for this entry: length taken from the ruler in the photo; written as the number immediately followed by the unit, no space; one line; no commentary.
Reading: 20mm
